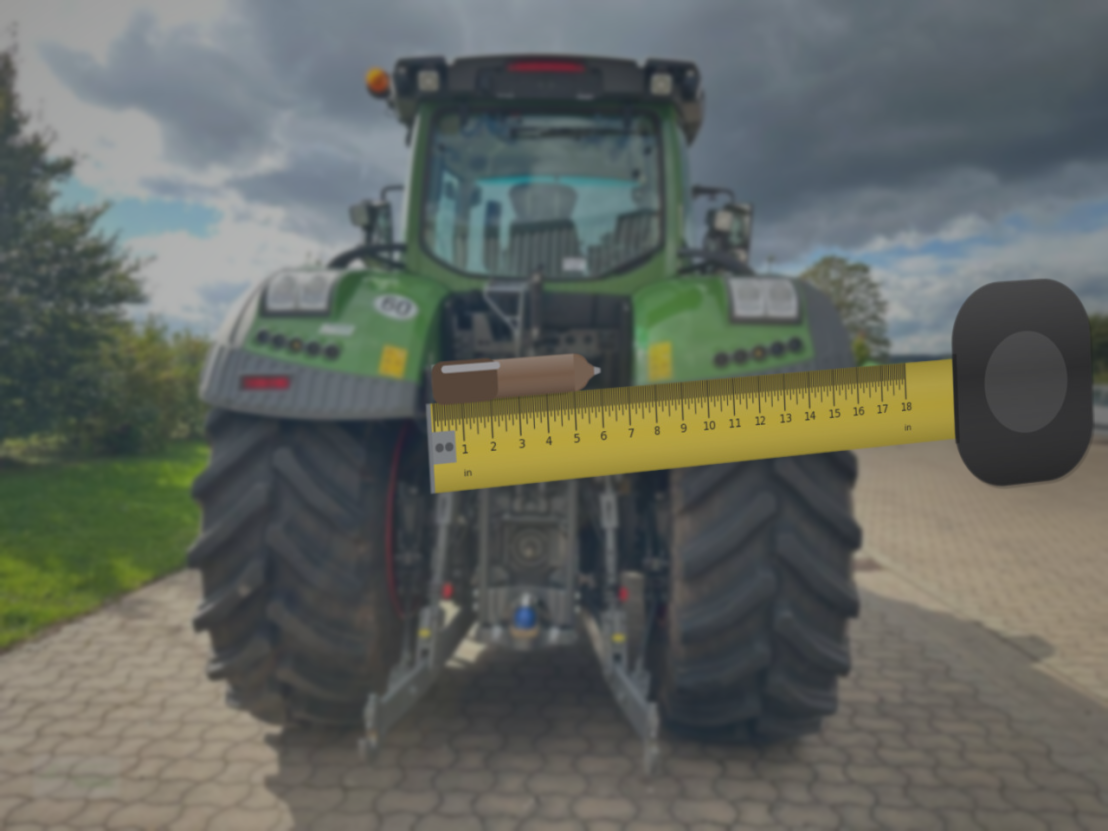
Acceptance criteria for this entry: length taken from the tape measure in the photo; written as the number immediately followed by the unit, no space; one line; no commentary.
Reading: 6in
